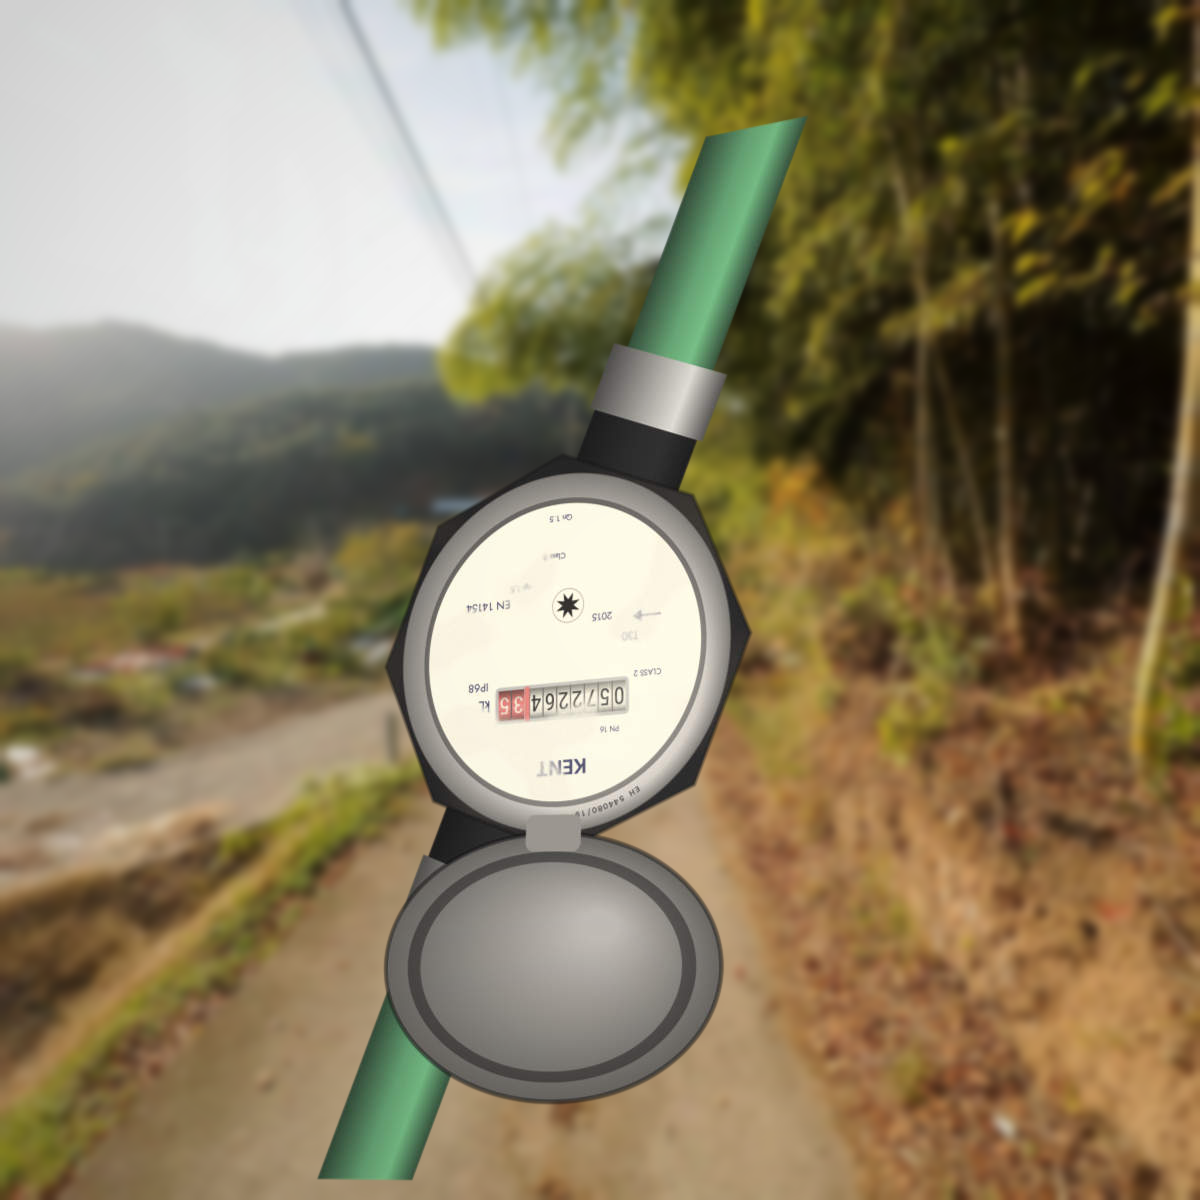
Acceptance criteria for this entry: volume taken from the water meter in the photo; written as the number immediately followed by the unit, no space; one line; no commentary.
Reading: 572264.35kL
